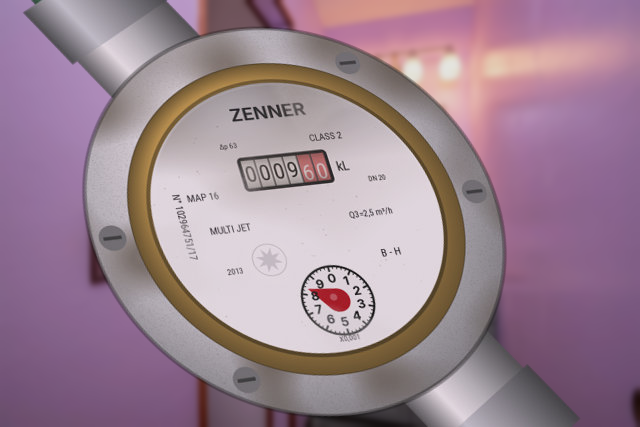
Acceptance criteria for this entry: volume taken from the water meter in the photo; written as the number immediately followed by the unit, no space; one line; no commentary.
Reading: 9.598kL
